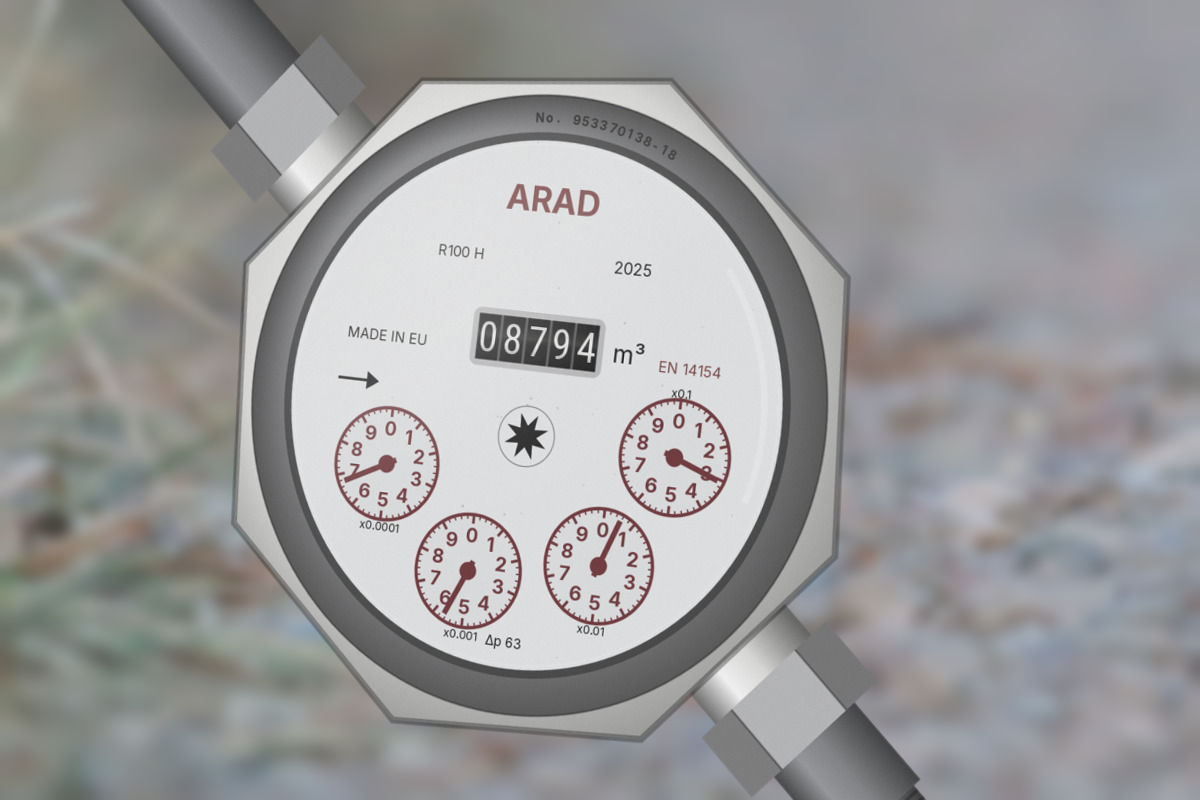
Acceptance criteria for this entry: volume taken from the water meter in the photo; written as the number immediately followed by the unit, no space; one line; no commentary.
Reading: 8794.3056m³
